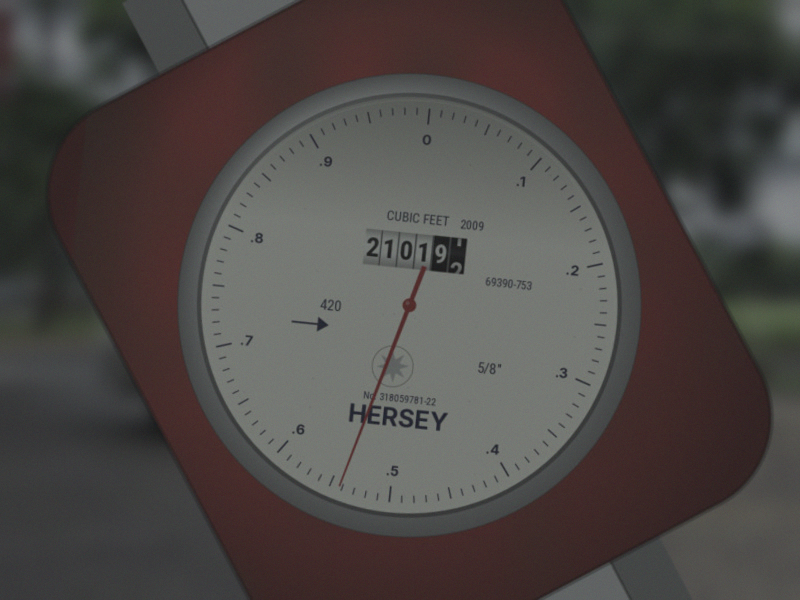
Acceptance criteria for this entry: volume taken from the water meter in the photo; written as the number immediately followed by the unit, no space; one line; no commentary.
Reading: 210191.54ft³
